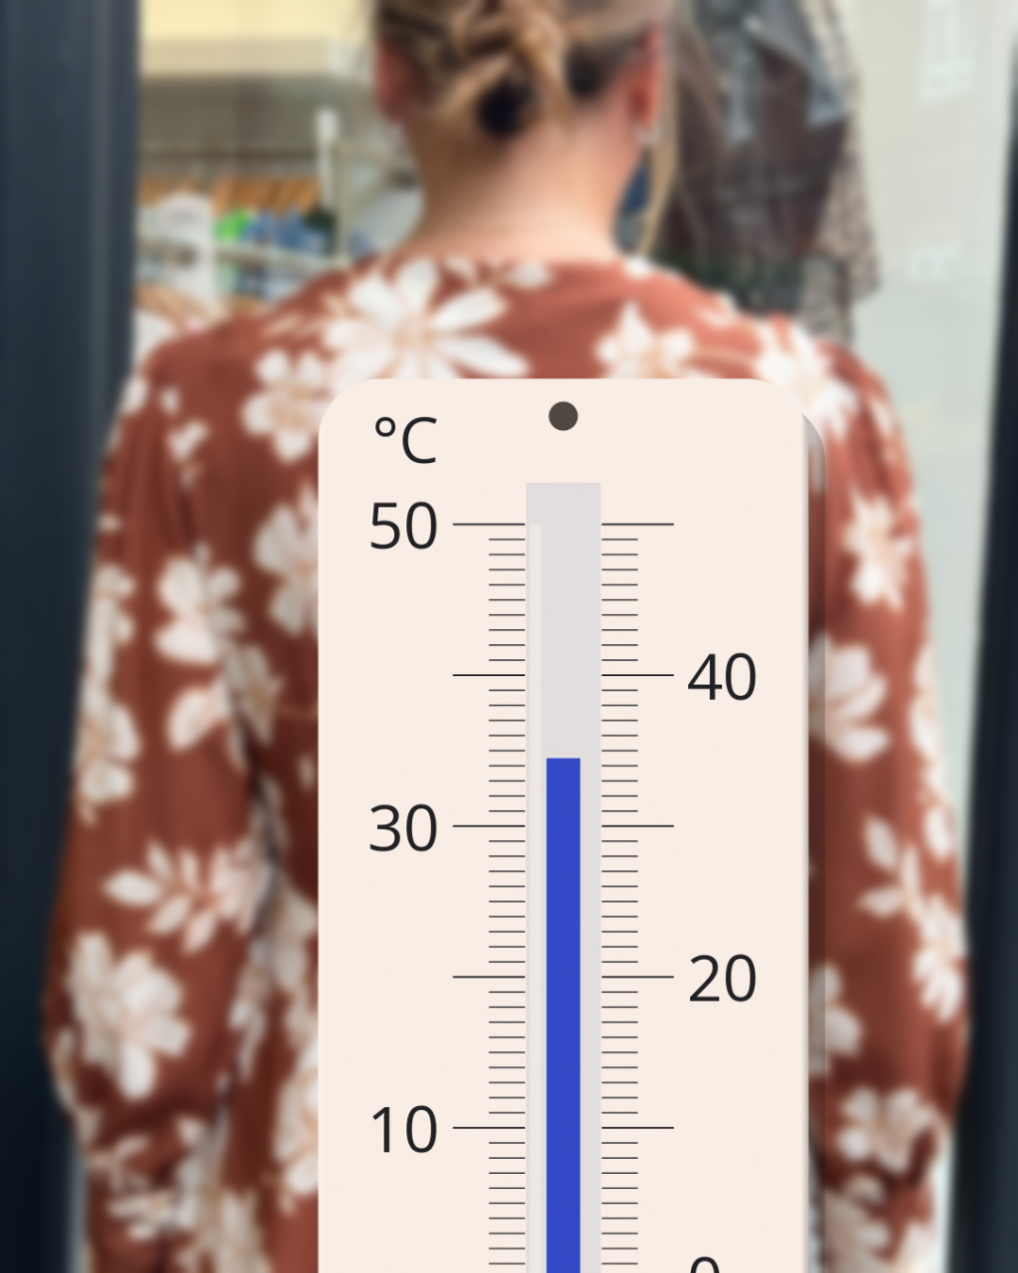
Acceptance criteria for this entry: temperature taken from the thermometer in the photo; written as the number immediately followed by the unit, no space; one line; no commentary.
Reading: 34.5°C
